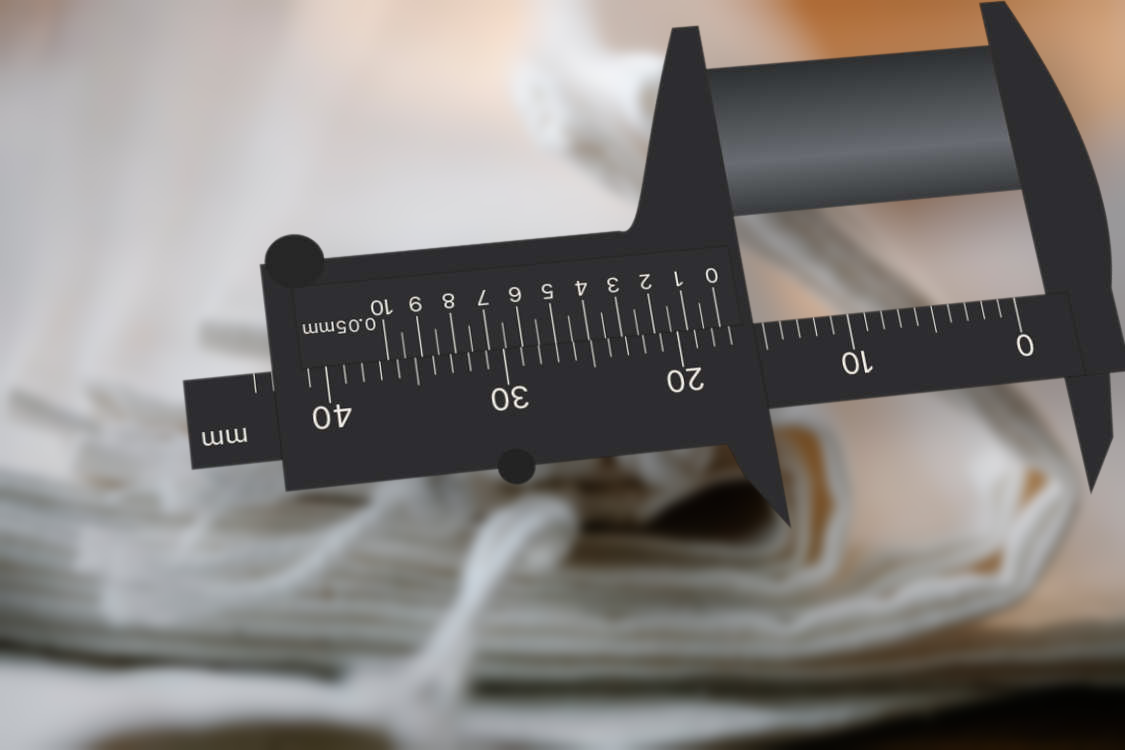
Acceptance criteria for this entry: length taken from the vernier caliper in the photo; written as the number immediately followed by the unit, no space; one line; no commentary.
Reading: 17.5mm
